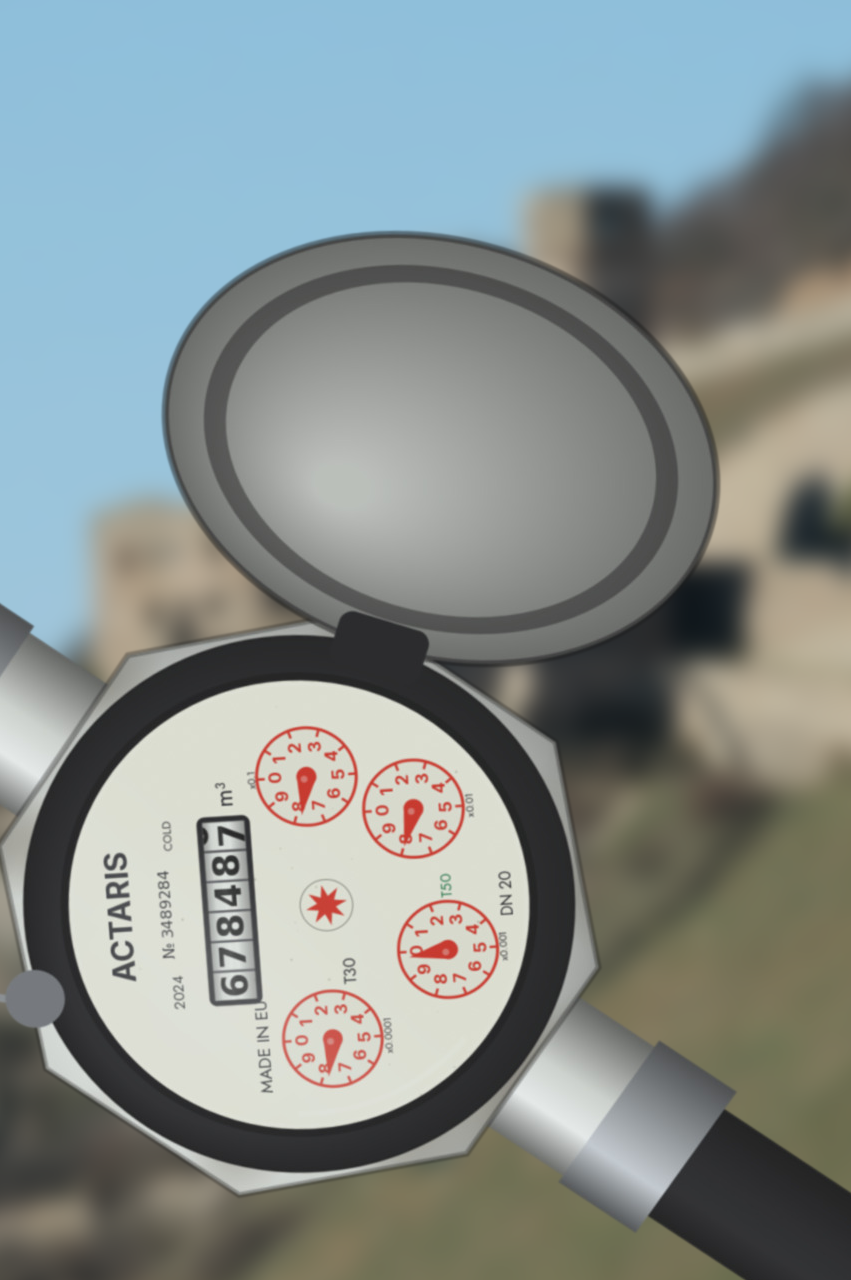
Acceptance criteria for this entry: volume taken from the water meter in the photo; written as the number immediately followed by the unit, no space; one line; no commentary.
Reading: 678486.7797m³
